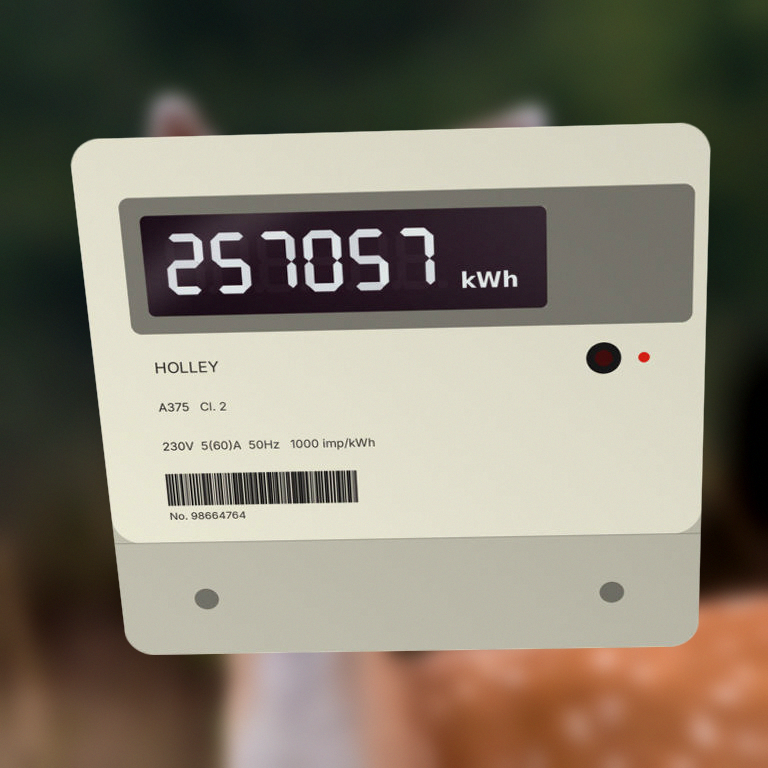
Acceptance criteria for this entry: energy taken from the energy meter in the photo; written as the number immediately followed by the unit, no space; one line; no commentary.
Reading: 257057kWh
